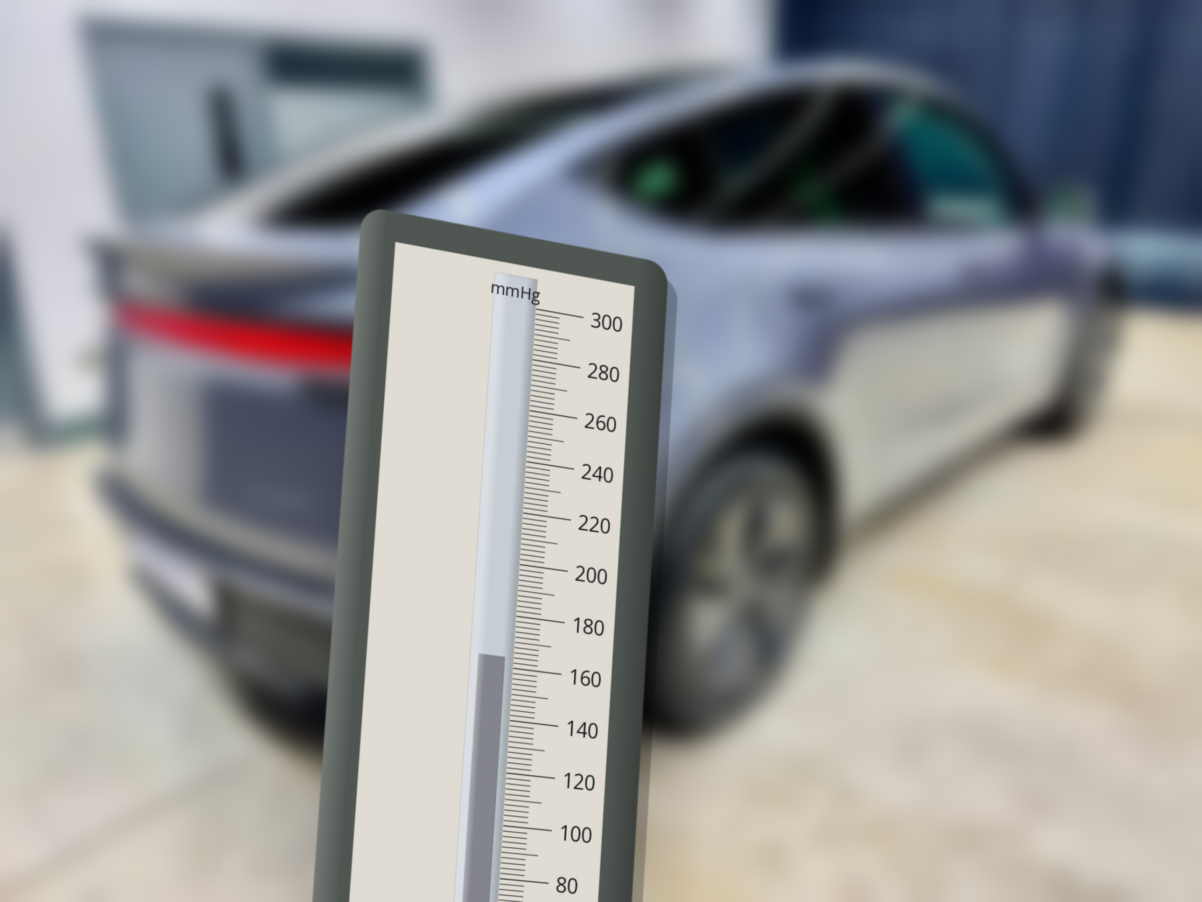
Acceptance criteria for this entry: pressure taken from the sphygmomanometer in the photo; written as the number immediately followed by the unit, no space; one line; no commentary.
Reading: 164mmHg
